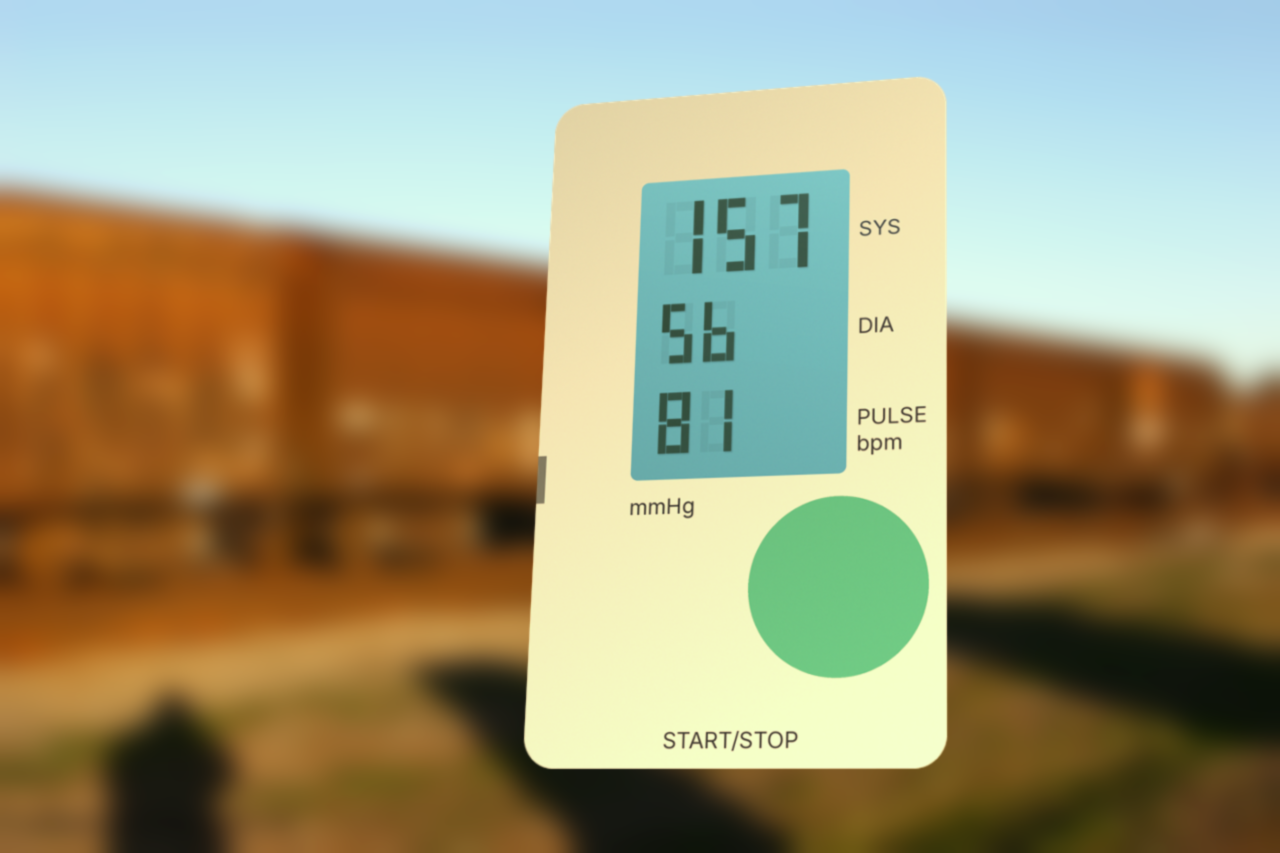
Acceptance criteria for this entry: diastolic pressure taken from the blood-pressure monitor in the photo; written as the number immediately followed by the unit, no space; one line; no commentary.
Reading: 56mmHg
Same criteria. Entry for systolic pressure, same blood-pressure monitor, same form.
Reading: 157mmHg
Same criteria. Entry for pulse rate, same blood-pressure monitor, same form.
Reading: 81bpm
